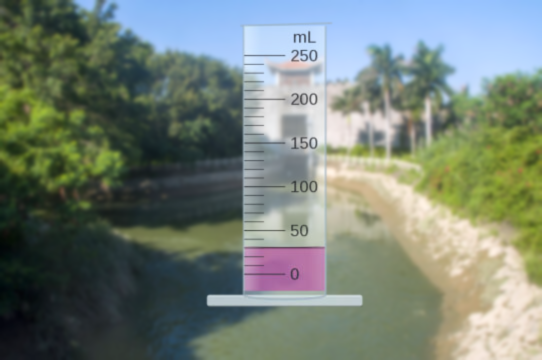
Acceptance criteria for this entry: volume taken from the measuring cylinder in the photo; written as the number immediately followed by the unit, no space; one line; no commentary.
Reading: 30mL
